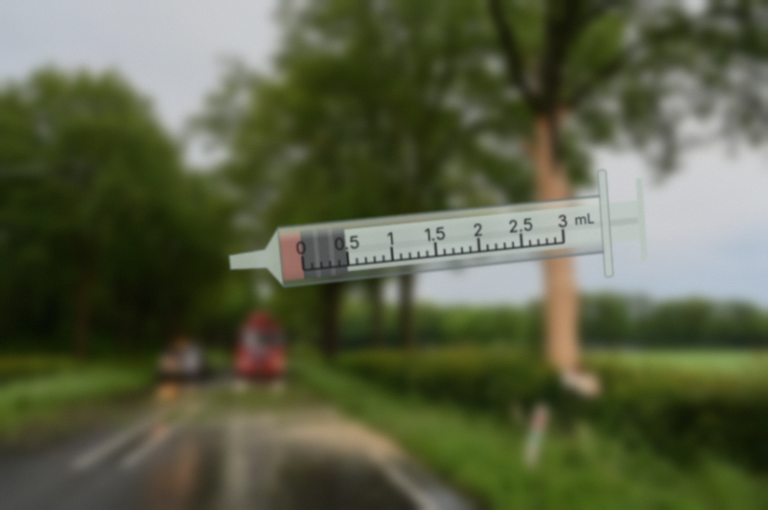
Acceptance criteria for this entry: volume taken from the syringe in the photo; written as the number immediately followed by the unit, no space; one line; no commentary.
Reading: 0mL
